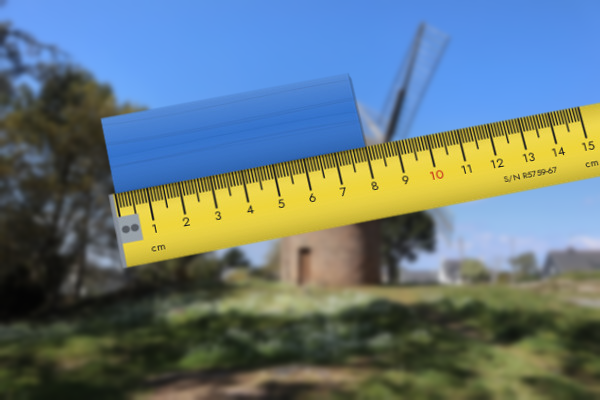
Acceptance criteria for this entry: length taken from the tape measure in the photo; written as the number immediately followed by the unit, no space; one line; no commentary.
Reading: 8cm
